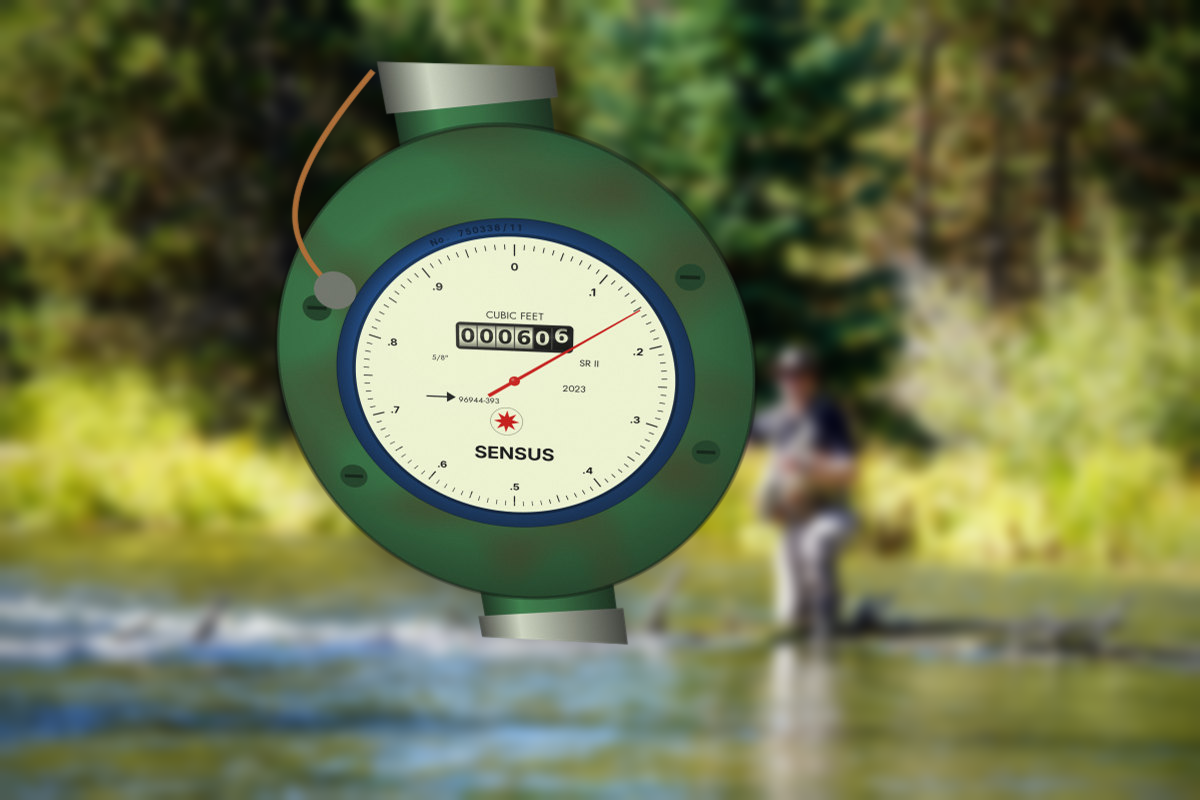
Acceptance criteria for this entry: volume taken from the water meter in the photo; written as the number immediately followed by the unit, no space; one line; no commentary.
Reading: 606.15ft³
